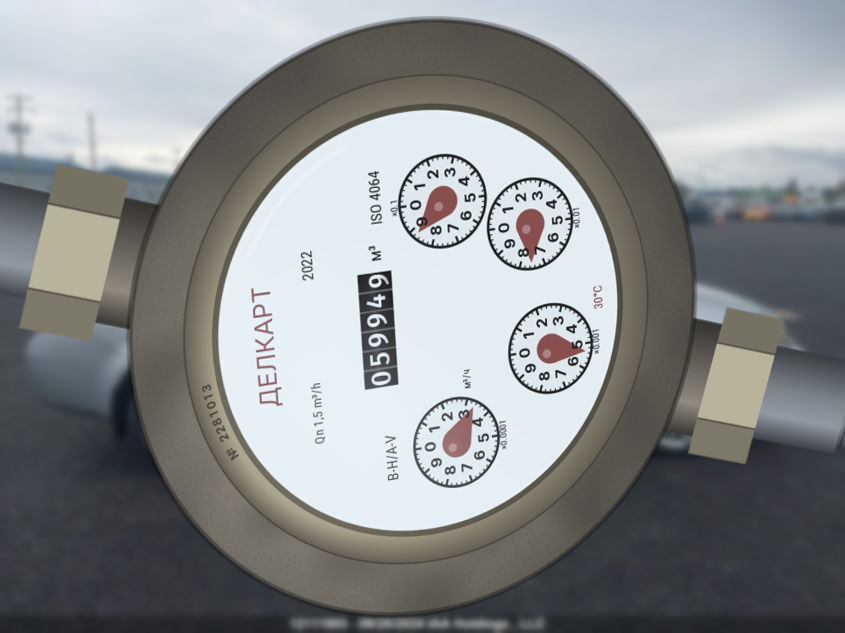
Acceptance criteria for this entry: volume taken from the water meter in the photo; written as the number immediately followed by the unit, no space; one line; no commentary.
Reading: 59948.8753m³
